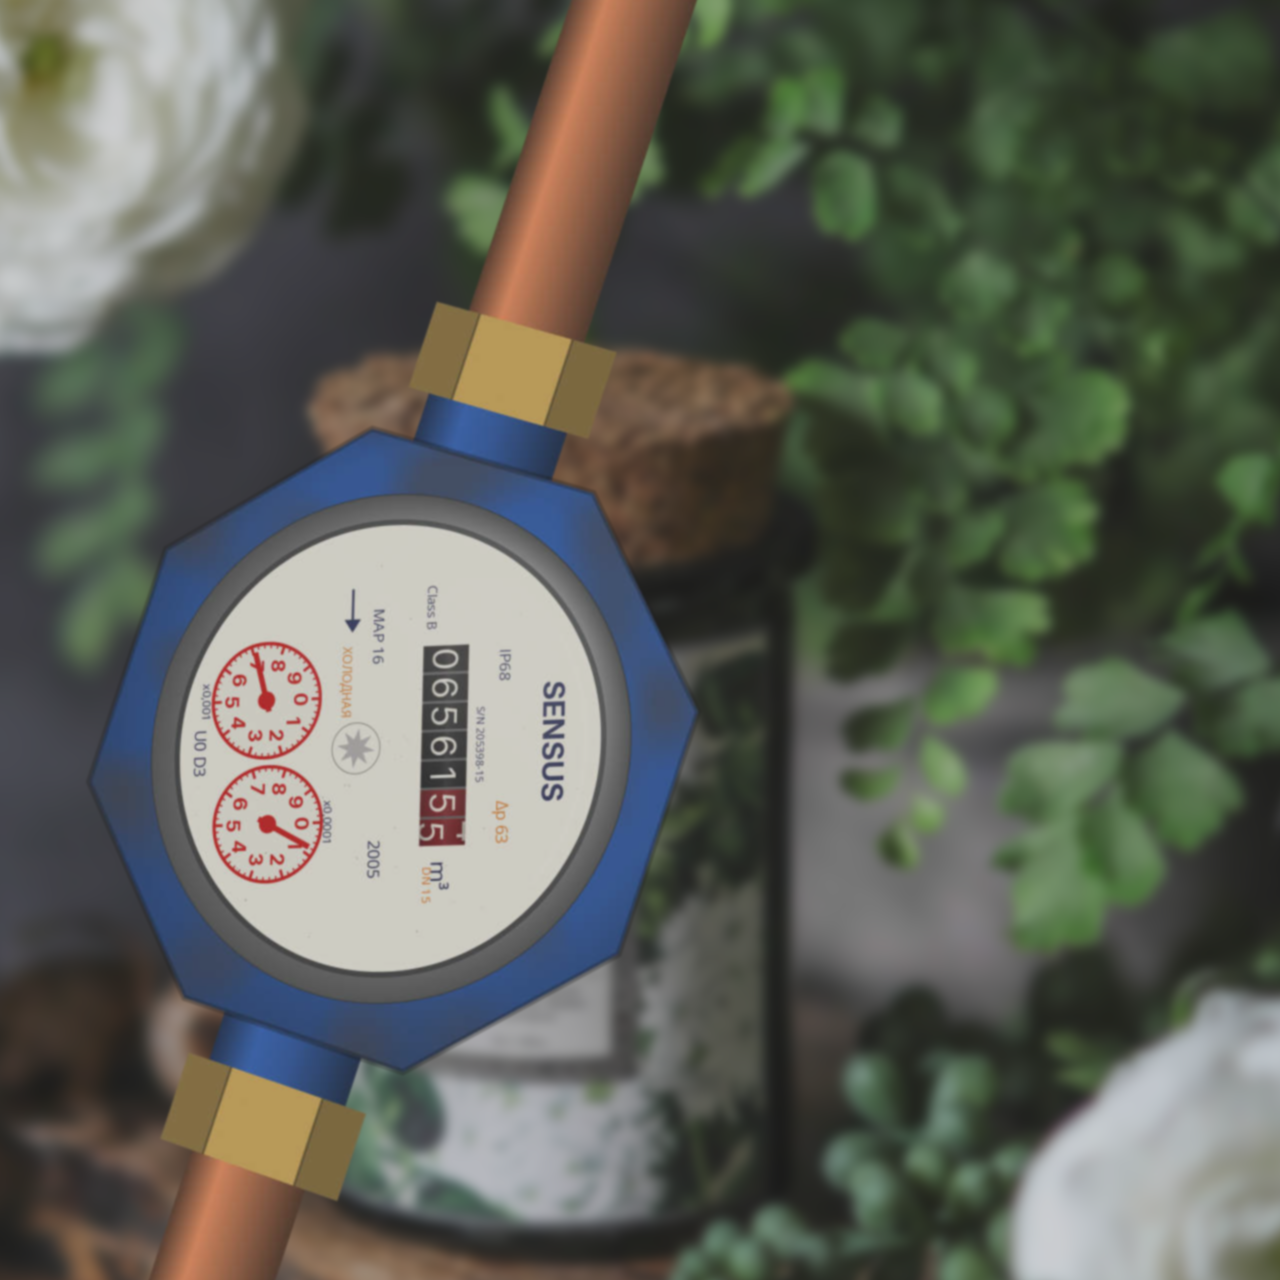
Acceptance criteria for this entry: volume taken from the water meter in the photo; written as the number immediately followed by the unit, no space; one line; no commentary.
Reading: 6561.5470m³
